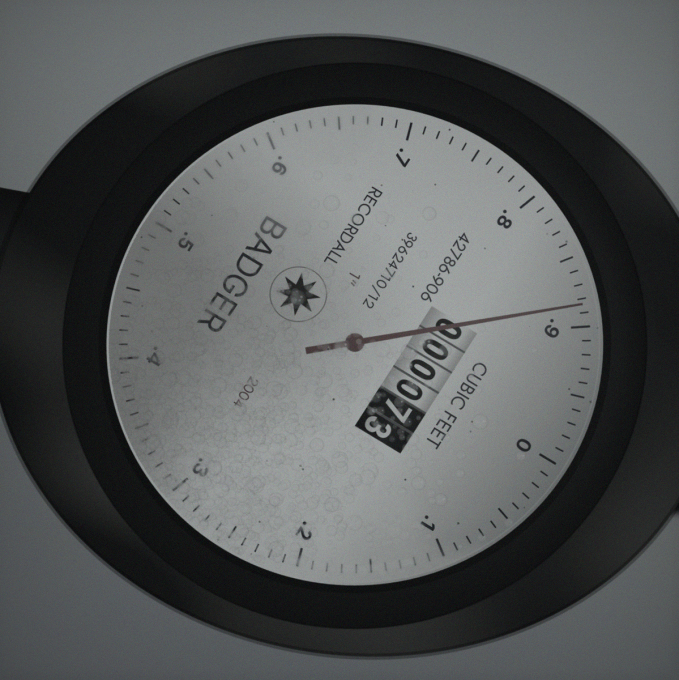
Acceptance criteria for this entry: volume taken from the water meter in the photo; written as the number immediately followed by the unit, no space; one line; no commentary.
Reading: 72.88ft³
